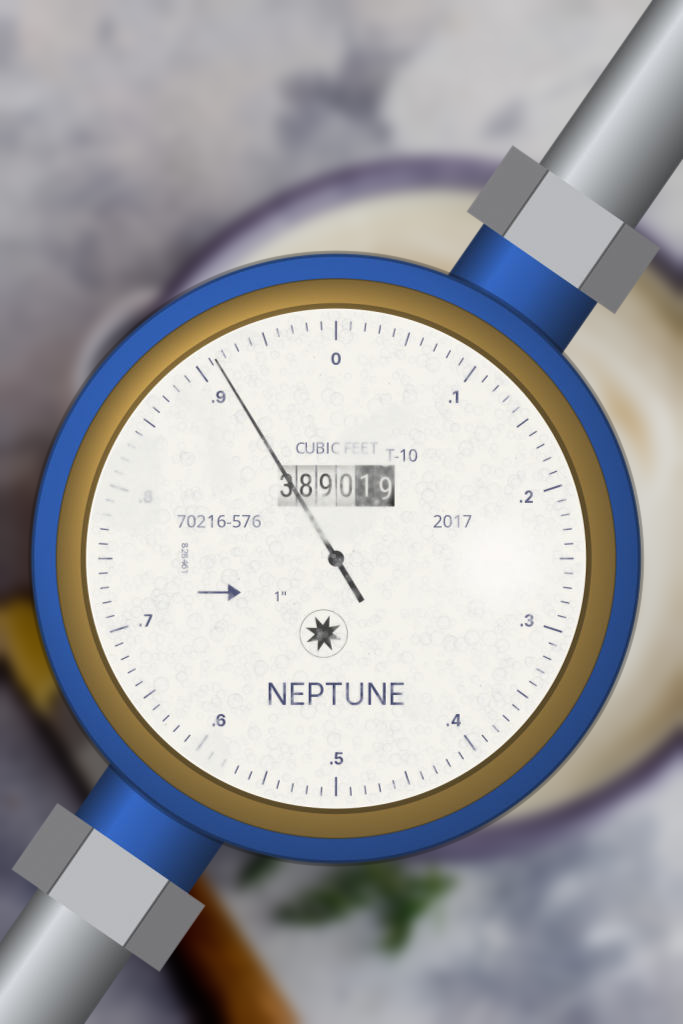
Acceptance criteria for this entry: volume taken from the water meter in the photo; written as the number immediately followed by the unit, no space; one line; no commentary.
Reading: 389018.91ft³
